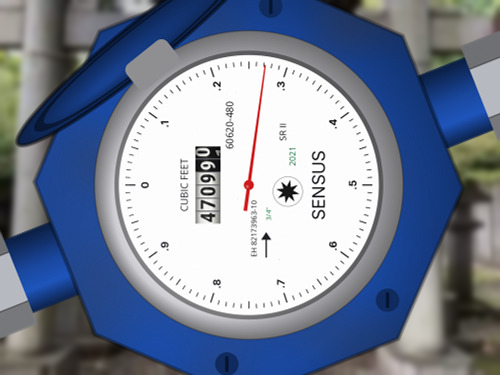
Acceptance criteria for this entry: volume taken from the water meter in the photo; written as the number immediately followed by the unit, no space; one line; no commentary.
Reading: 470990.27ft³
